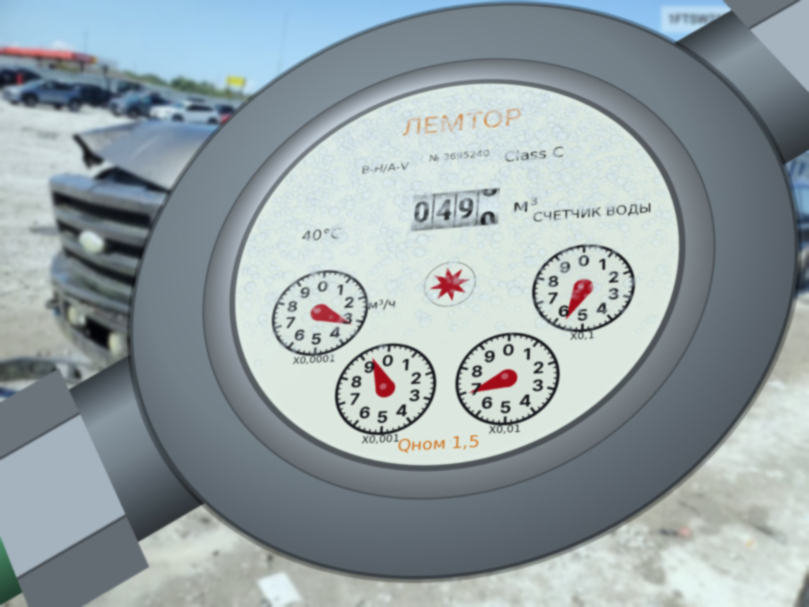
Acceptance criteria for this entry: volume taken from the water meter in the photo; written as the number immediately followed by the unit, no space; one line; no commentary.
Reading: 498.5693m³
